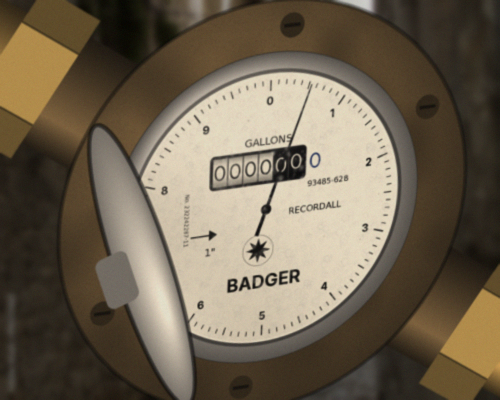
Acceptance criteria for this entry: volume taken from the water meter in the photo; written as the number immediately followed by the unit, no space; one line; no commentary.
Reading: 0.5gal
